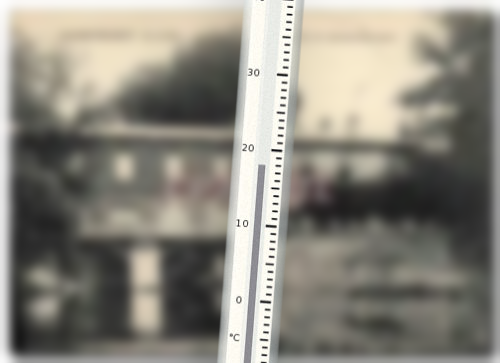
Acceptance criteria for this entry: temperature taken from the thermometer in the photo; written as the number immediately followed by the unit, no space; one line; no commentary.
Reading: 18°C
